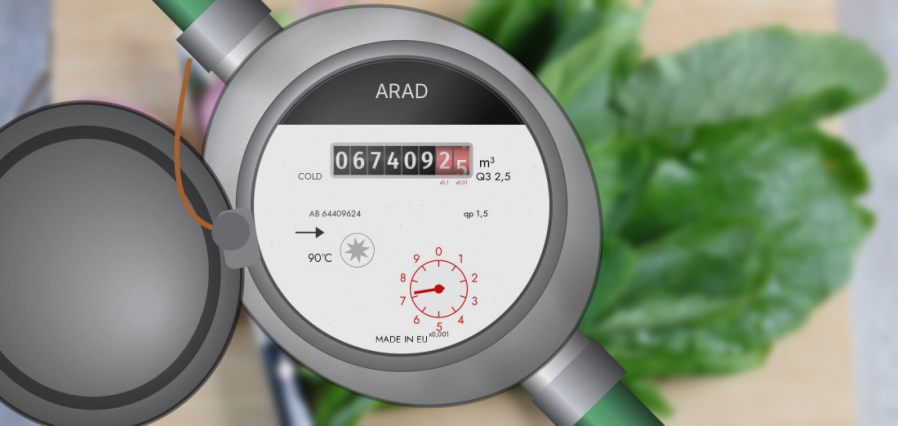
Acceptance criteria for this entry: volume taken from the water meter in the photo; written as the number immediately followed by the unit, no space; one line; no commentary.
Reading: 67409.247m³
